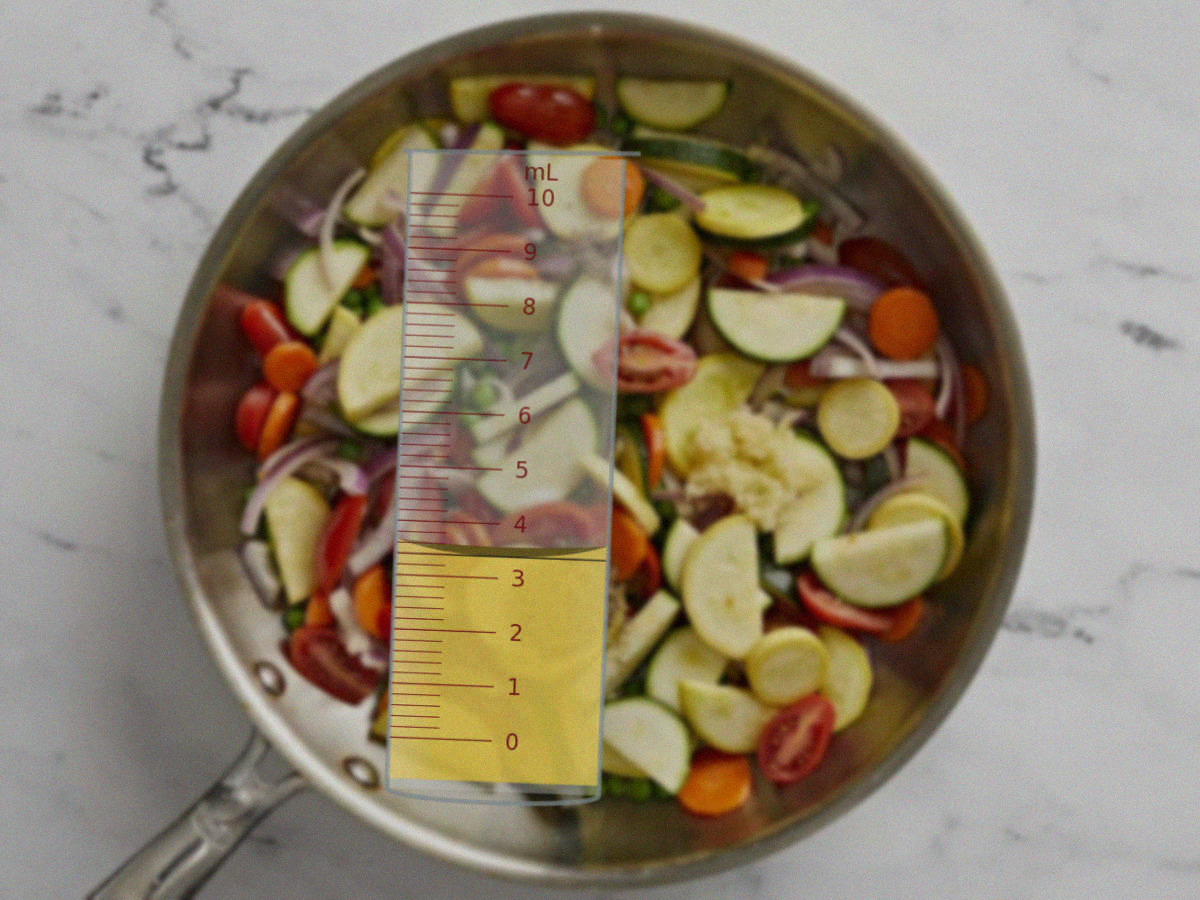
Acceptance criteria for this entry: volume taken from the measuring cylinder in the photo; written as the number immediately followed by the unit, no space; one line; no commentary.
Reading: 3.4mL
